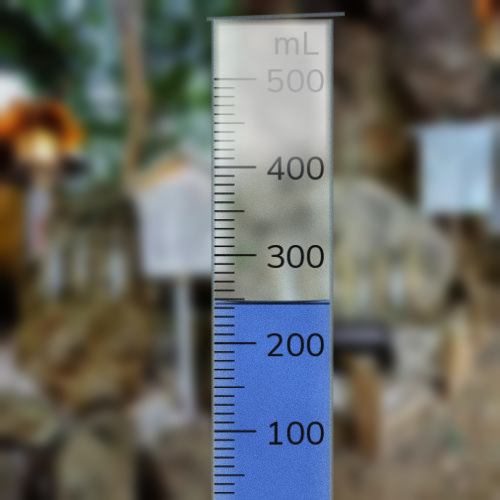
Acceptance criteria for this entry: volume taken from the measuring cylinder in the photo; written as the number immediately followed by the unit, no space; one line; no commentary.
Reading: 245mL
